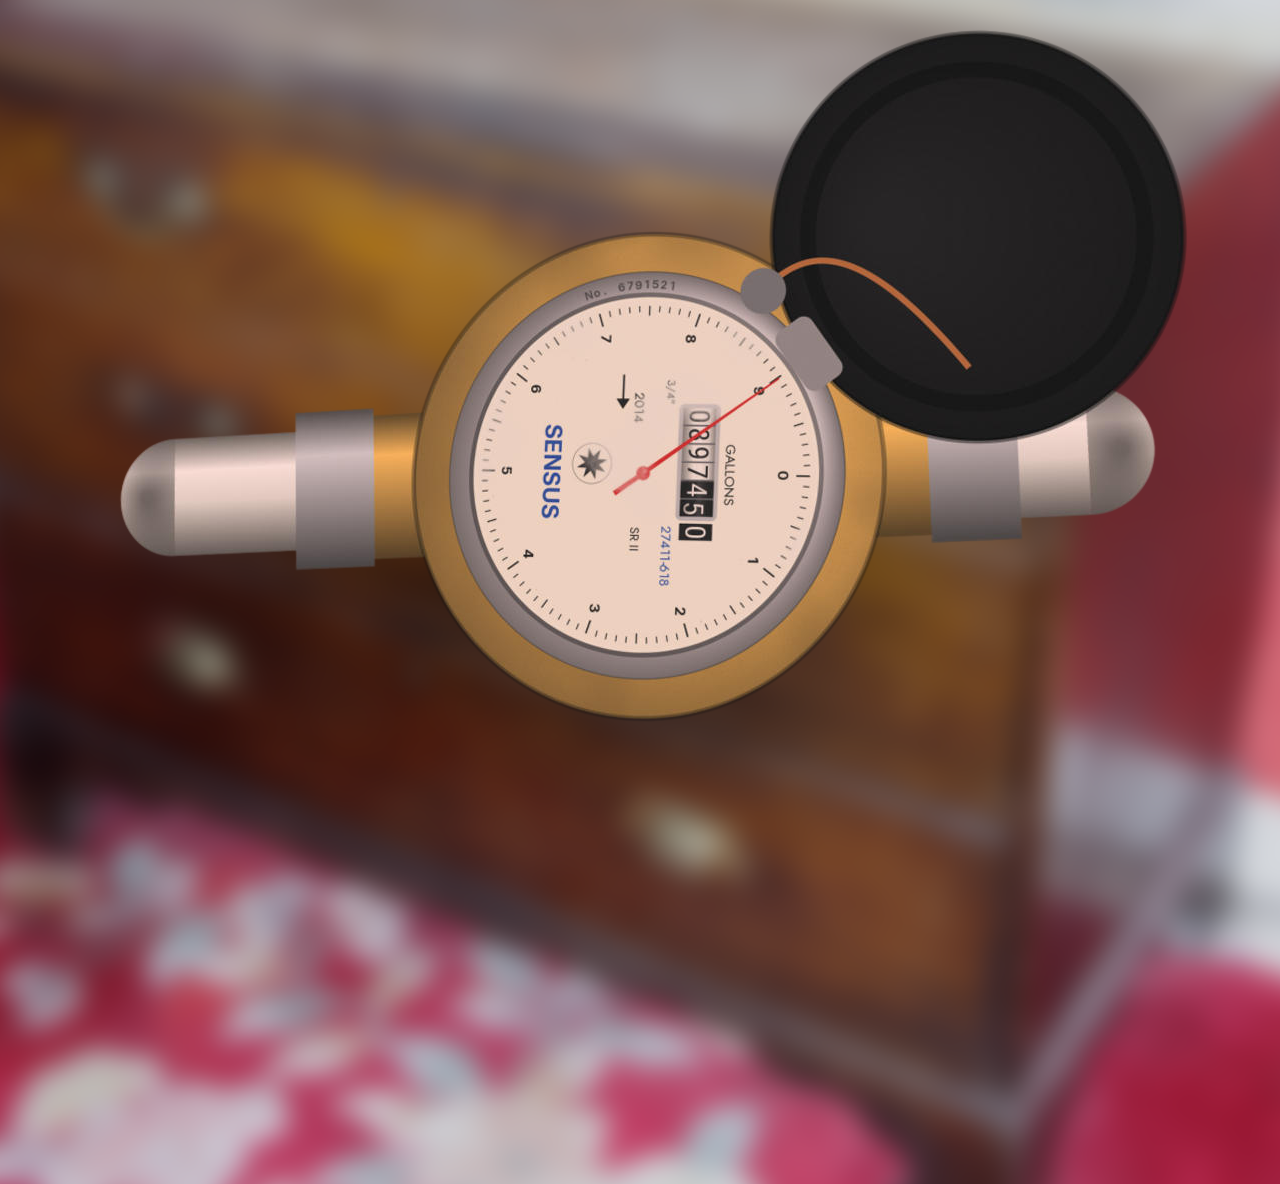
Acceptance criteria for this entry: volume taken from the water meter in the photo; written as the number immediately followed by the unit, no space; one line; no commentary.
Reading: 897449.0gal
